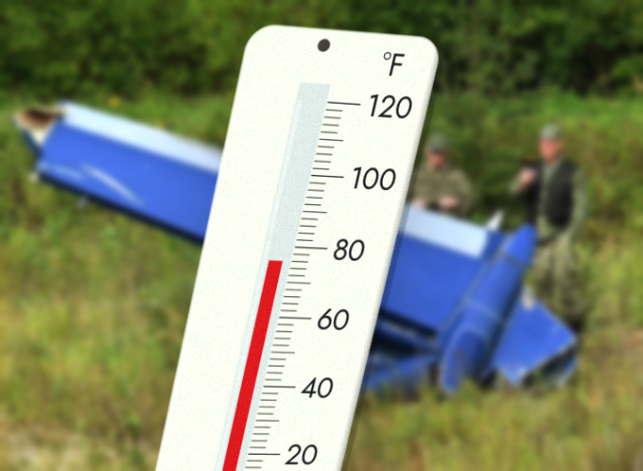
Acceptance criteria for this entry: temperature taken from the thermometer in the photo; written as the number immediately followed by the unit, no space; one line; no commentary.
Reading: 76°F
